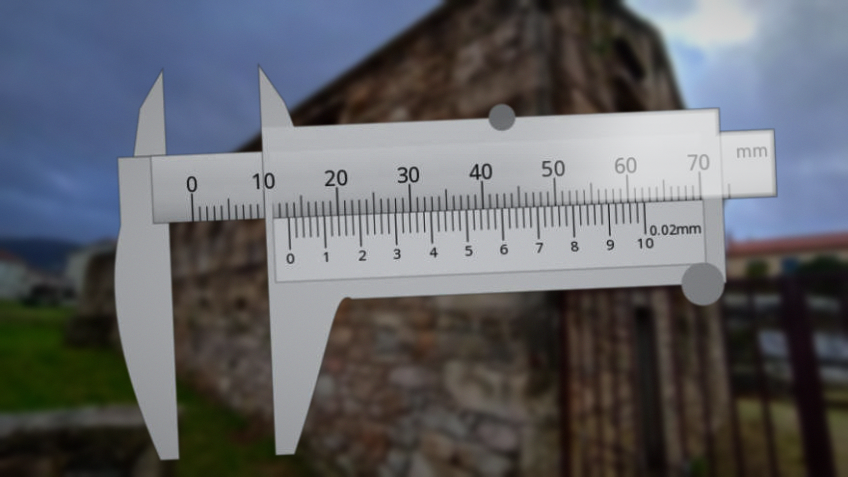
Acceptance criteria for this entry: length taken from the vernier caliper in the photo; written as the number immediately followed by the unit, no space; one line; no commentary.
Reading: 13.2mm
